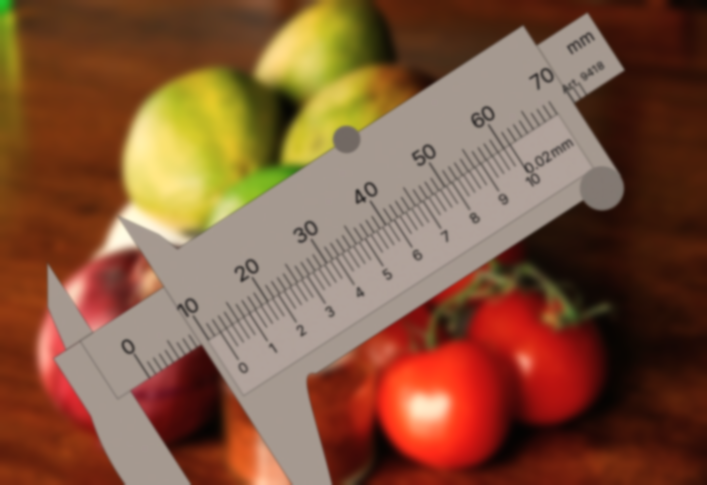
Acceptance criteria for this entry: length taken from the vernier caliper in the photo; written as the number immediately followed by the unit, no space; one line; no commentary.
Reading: 12.0mm
